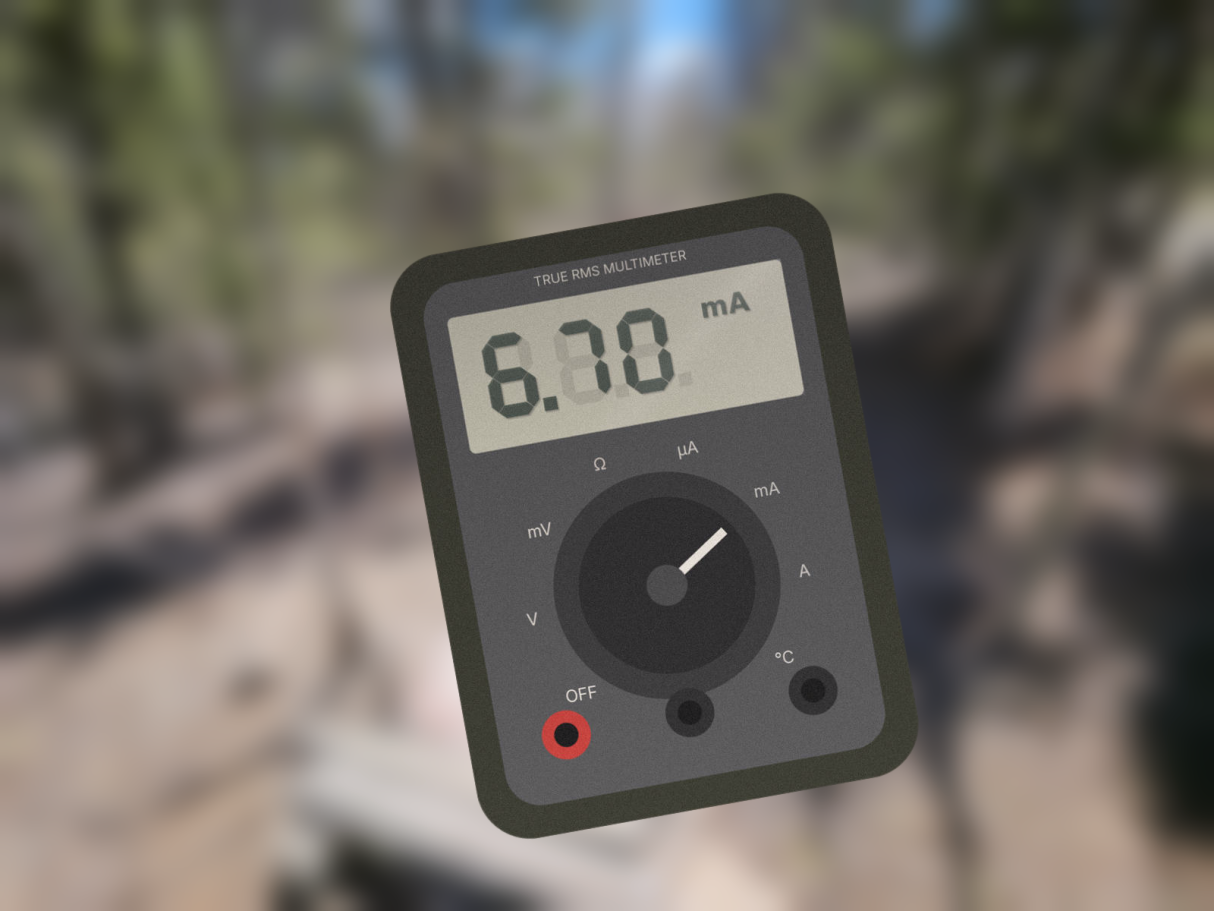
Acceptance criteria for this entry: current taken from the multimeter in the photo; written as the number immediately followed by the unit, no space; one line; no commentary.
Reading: 6.70mA
